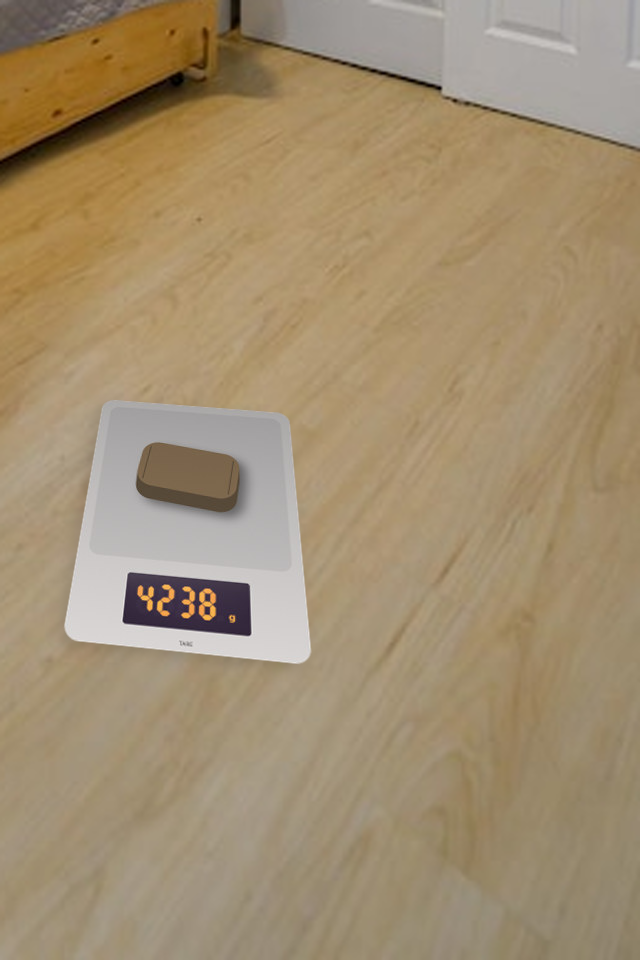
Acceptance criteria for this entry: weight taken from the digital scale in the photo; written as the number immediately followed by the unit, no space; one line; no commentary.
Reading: 4238g
